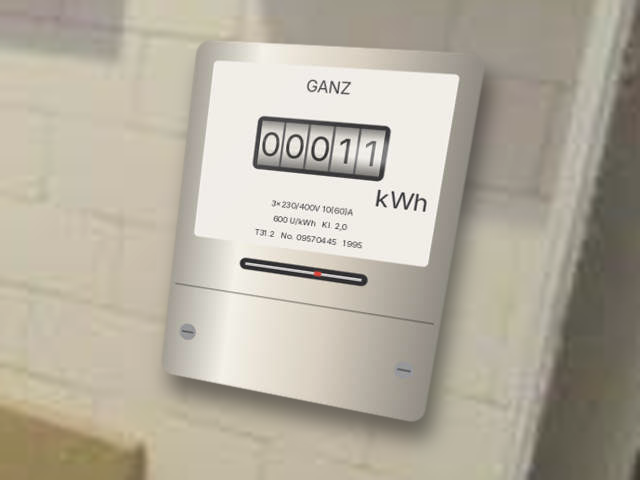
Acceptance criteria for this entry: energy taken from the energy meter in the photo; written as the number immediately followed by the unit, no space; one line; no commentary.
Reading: 11kWh
